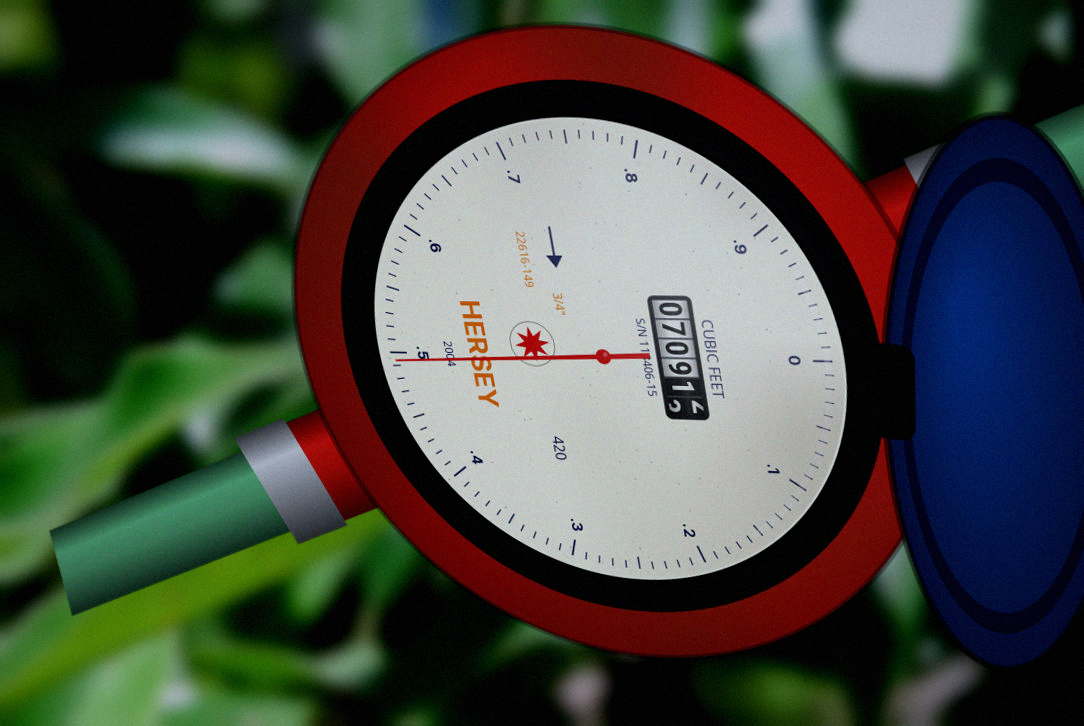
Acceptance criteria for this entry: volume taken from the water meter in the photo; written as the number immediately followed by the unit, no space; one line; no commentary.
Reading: 70912.49ft³
